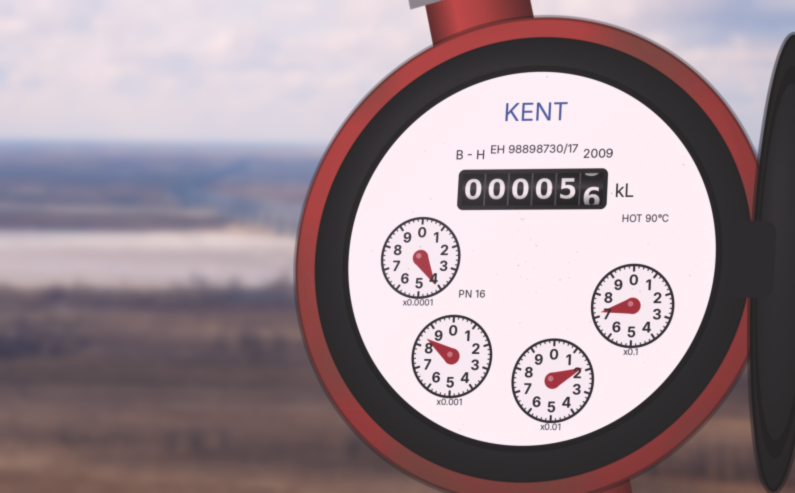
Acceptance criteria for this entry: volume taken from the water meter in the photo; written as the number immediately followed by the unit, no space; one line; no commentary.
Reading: 55.7184kL
